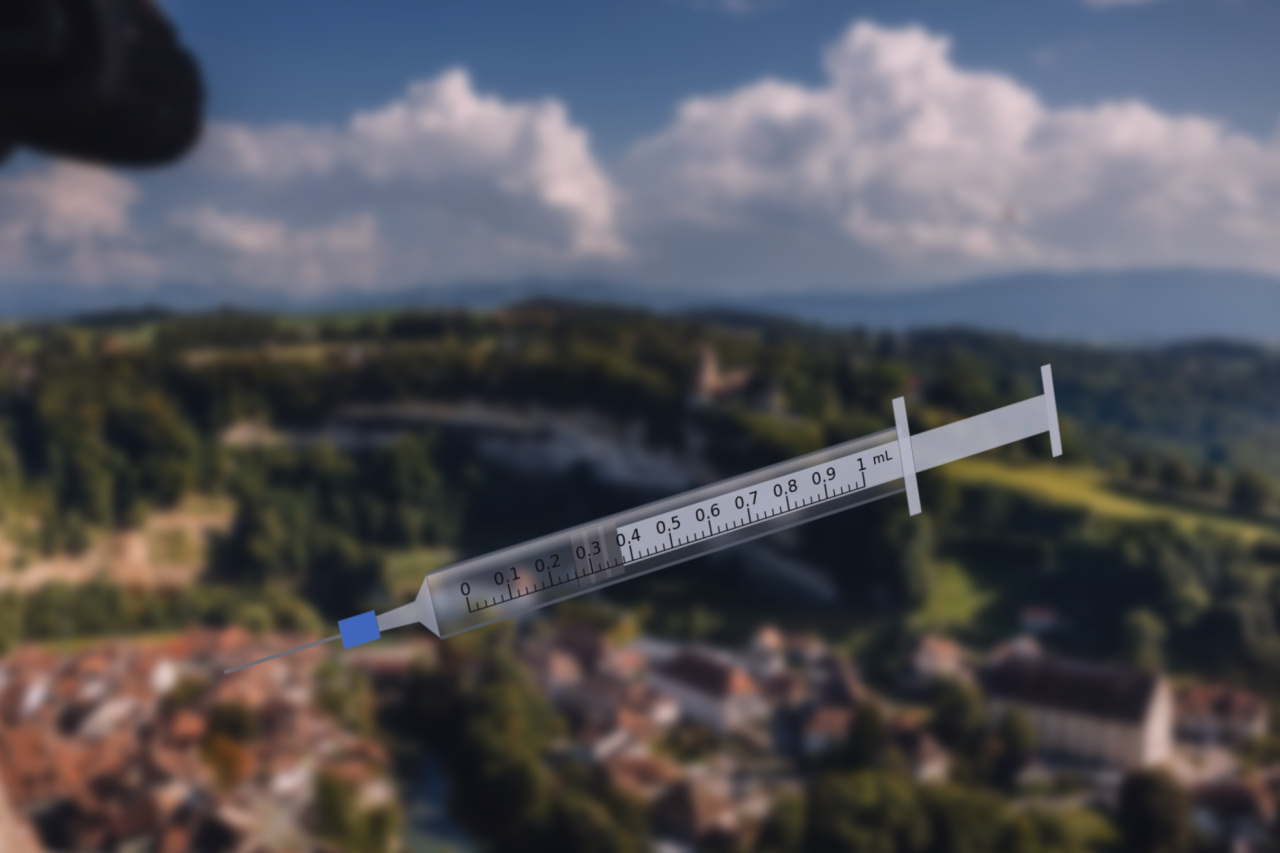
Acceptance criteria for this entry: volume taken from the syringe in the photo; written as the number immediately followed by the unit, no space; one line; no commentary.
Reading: 0.26mL
